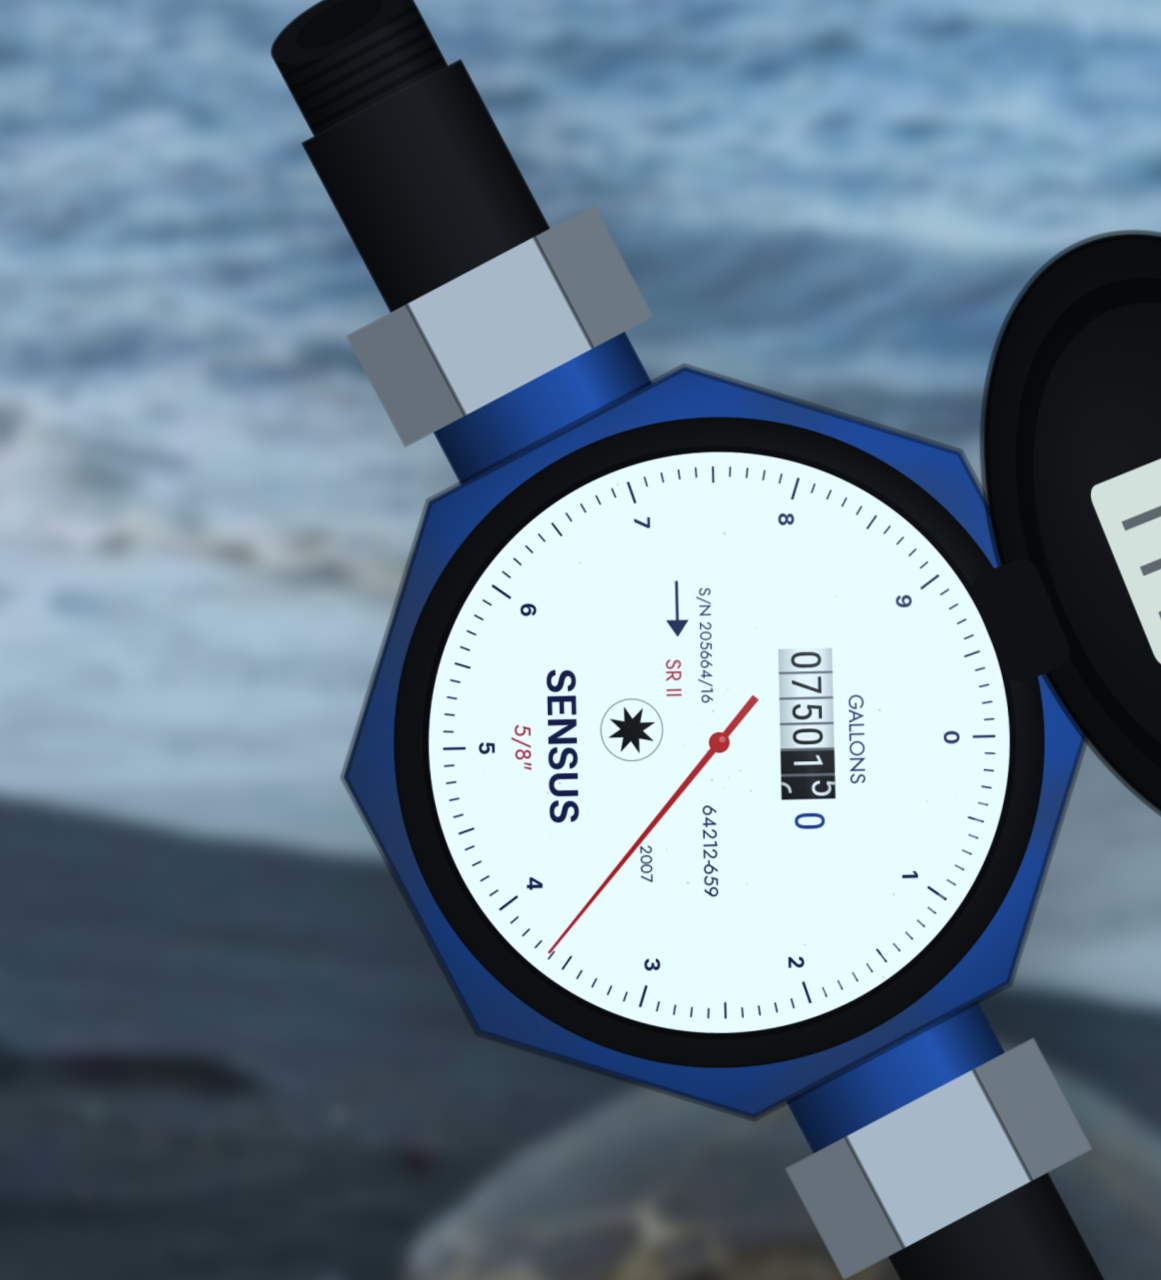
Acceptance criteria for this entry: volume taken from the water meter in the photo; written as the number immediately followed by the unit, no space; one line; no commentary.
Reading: 750153.6gal
